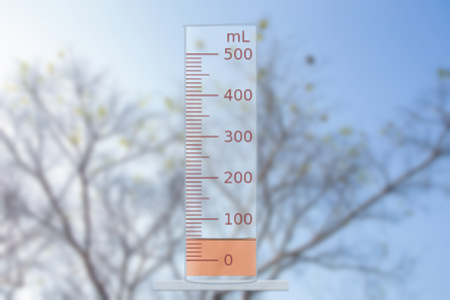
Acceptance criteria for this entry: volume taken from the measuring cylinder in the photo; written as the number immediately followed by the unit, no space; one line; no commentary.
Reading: 50mL
